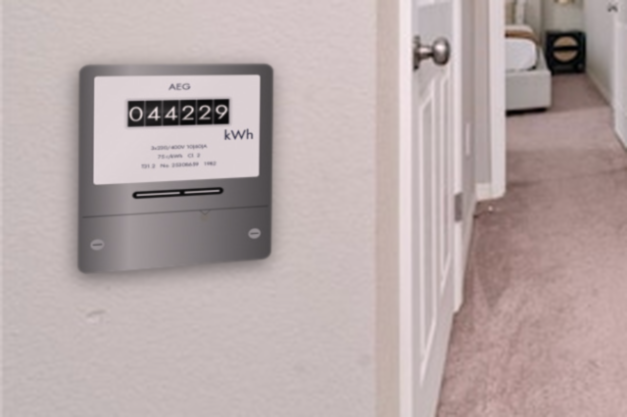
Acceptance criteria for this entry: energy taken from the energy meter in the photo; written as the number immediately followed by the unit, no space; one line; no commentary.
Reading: 44229kWh
